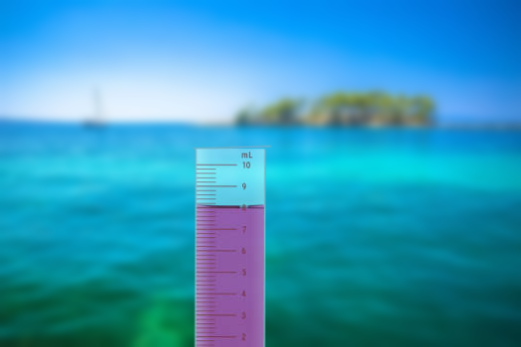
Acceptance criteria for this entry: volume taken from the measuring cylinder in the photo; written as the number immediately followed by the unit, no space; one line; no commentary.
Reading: 8mL
